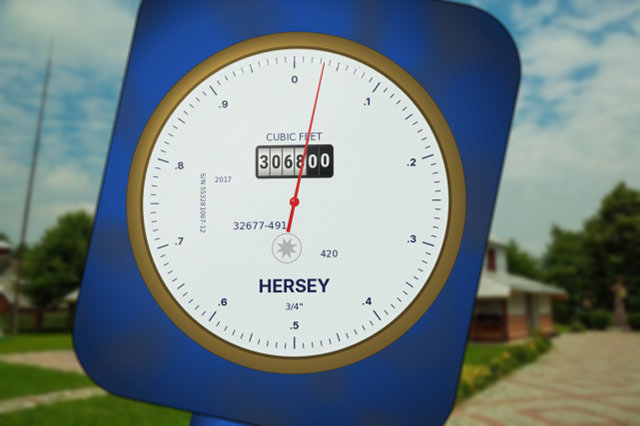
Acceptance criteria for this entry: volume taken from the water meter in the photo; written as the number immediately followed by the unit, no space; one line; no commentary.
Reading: 306800.03ft³
